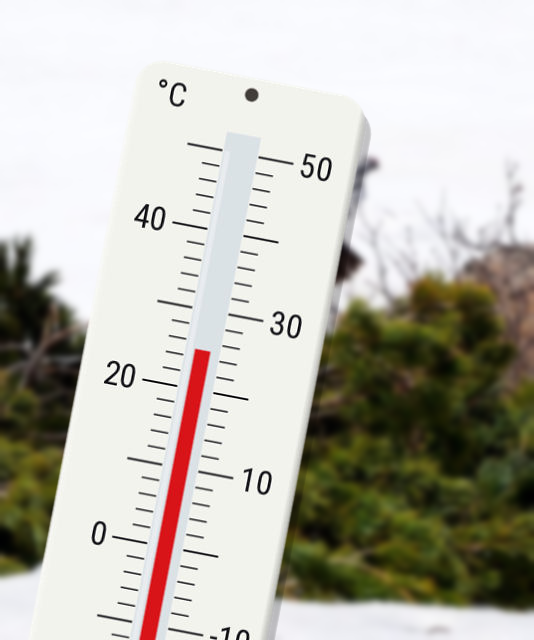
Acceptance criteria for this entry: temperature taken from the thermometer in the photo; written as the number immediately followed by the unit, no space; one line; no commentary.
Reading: 25°C
